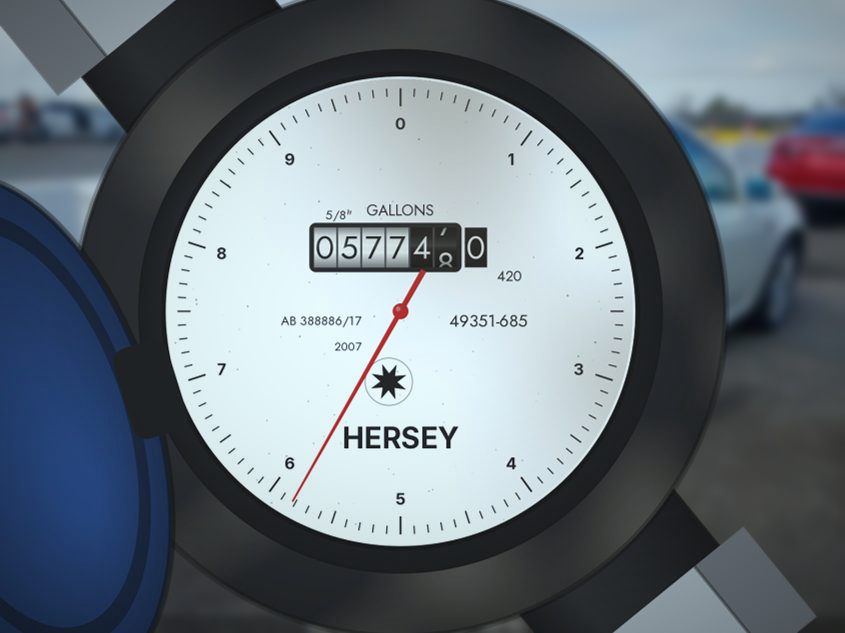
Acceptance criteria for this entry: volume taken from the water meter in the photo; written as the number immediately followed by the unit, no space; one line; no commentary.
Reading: 577475.8gal
